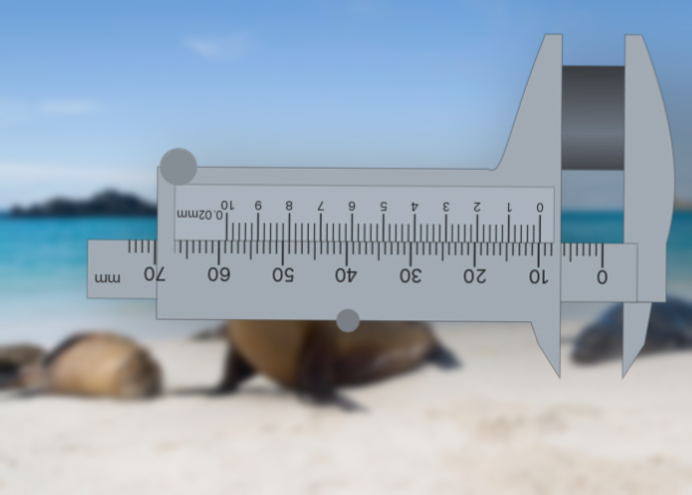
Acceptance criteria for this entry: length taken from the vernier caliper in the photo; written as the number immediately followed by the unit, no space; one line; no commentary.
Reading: 9.8mm
